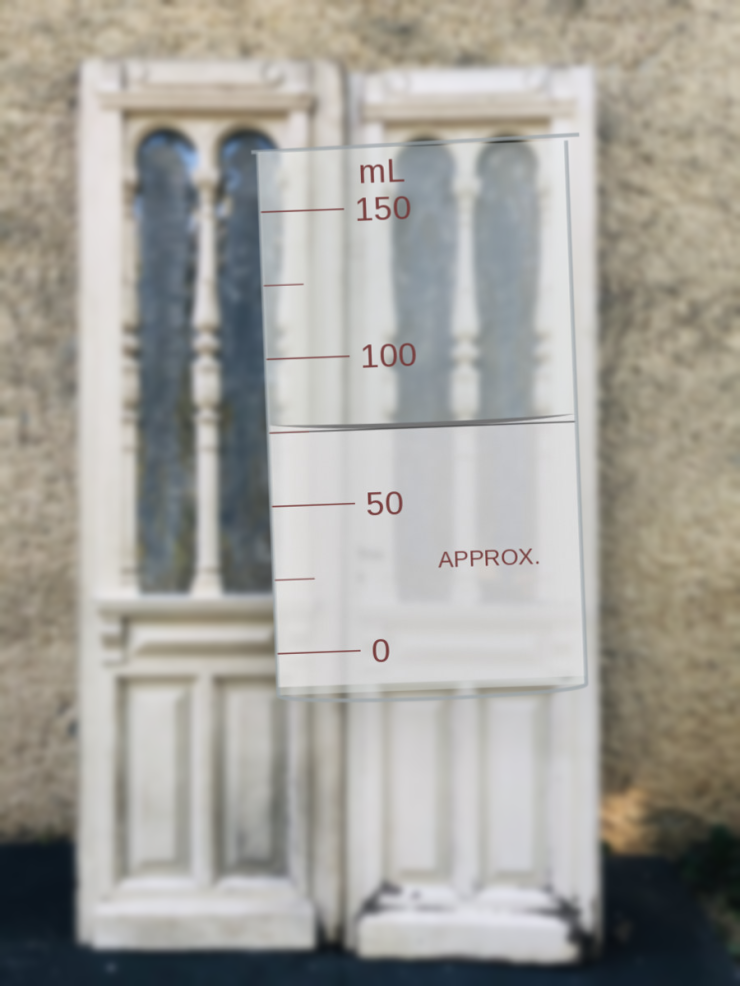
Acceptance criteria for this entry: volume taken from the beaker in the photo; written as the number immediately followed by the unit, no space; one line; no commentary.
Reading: 75mL
